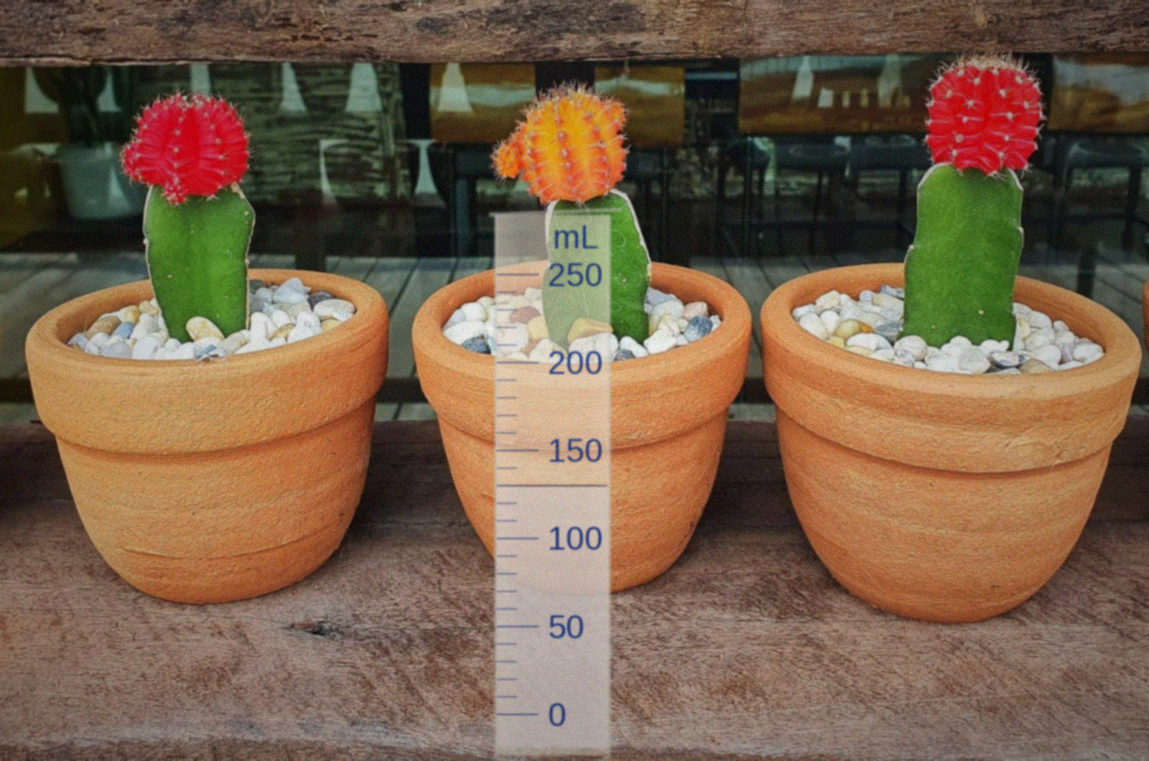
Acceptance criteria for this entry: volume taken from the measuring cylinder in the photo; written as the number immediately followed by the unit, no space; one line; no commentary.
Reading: 130mL
